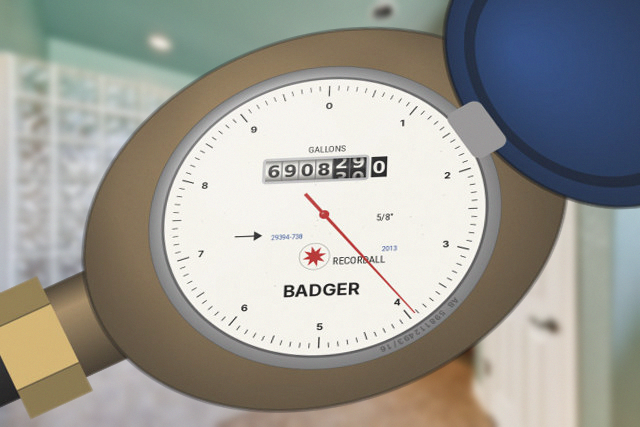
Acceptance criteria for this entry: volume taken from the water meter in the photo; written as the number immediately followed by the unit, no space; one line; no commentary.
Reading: 6908293.9gal
